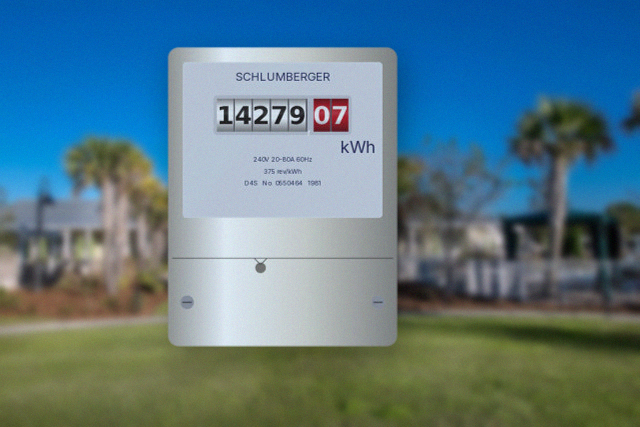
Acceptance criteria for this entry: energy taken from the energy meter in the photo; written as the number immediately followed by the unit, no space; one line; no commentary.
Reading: 14279.07kWh
